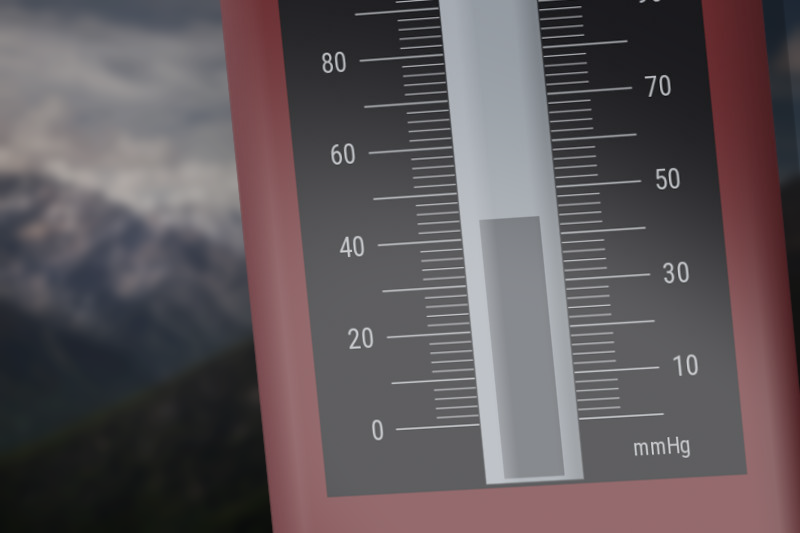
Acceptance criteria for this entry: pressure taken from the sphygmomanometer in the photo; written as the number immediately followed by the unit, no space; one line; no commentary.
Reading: 44mmHg
